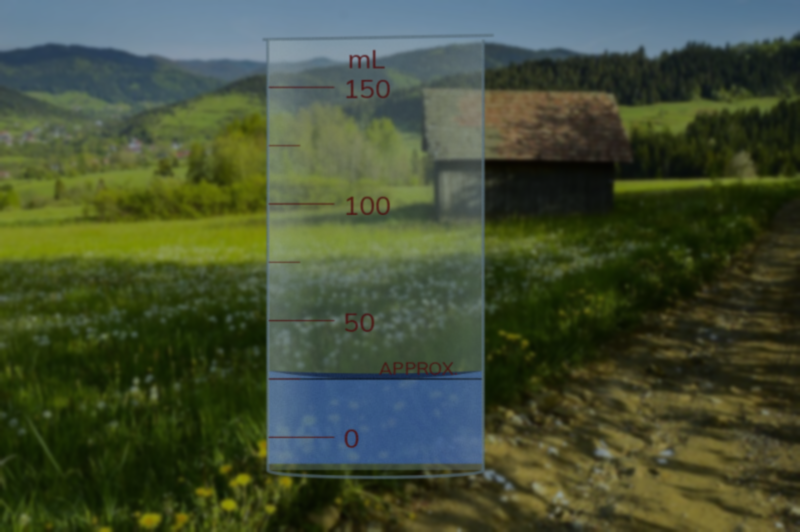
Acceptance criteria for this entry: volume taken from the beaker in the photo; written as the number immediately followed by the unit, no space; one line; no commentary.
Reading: 25mL
